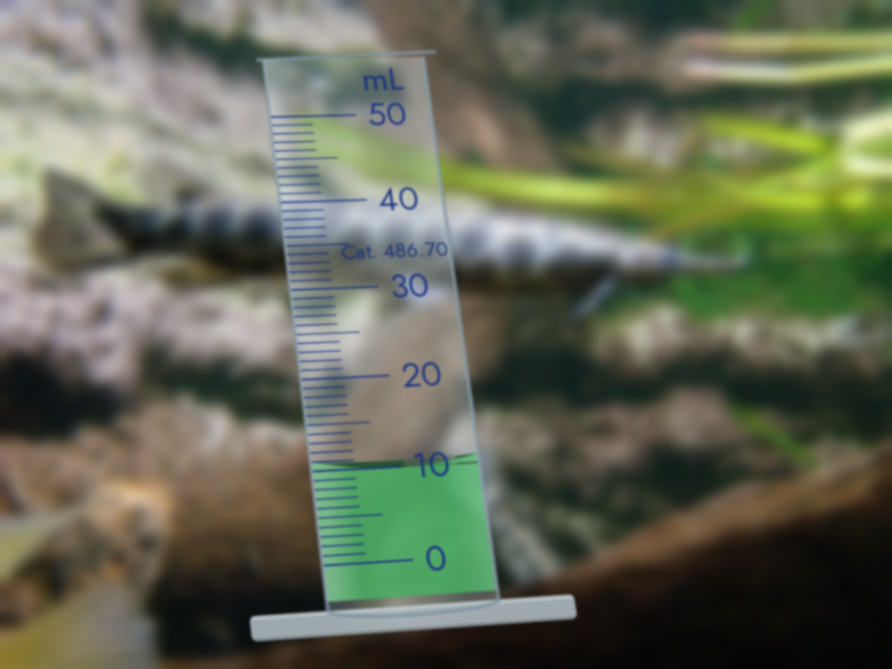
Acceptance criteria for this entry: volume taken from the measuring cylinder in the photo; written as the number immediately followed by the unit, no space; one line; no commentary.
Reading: 10mL
